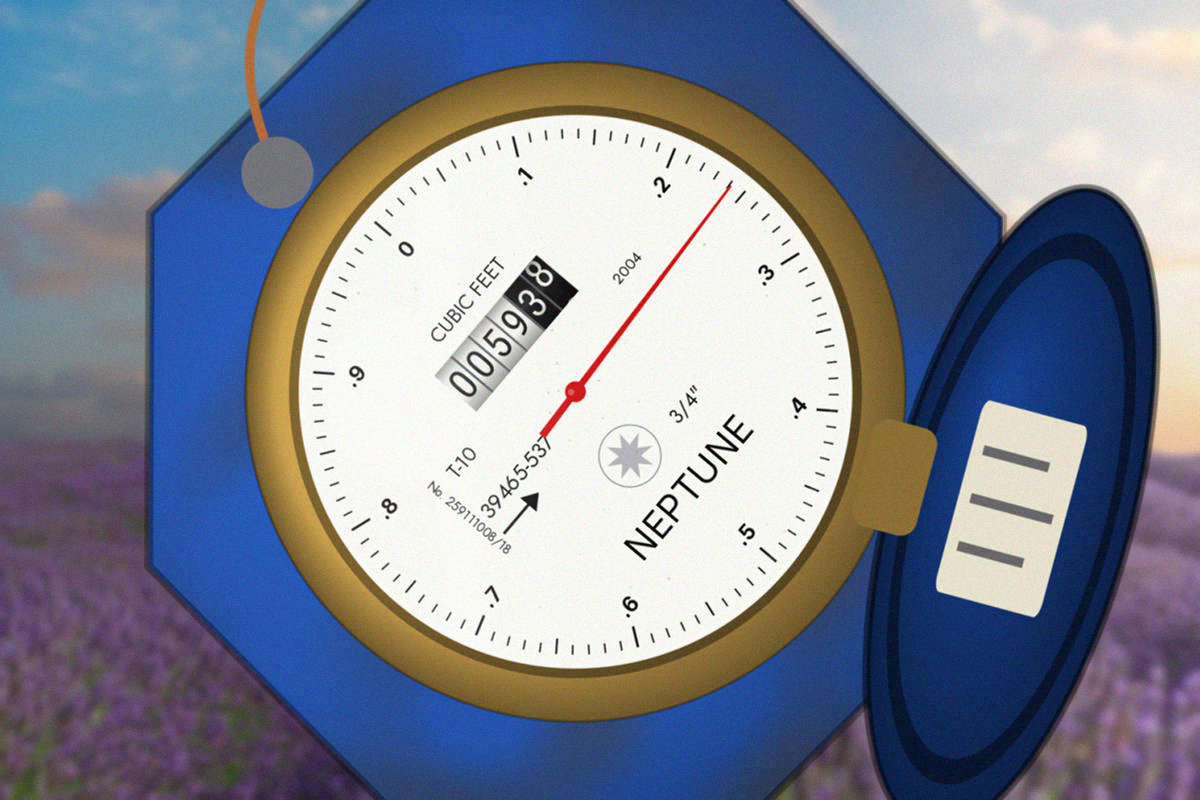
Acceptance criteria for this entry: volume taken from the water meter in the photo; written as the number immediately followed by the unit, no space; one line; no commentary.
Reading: 5938.24ft³
